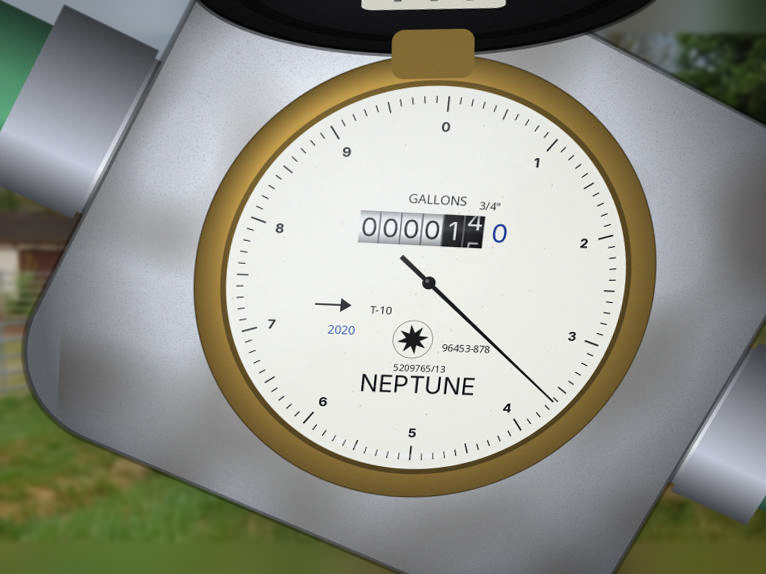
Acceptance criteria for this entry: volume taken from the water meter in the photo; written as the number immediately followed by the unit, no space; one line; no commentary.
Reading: 143.6gal
